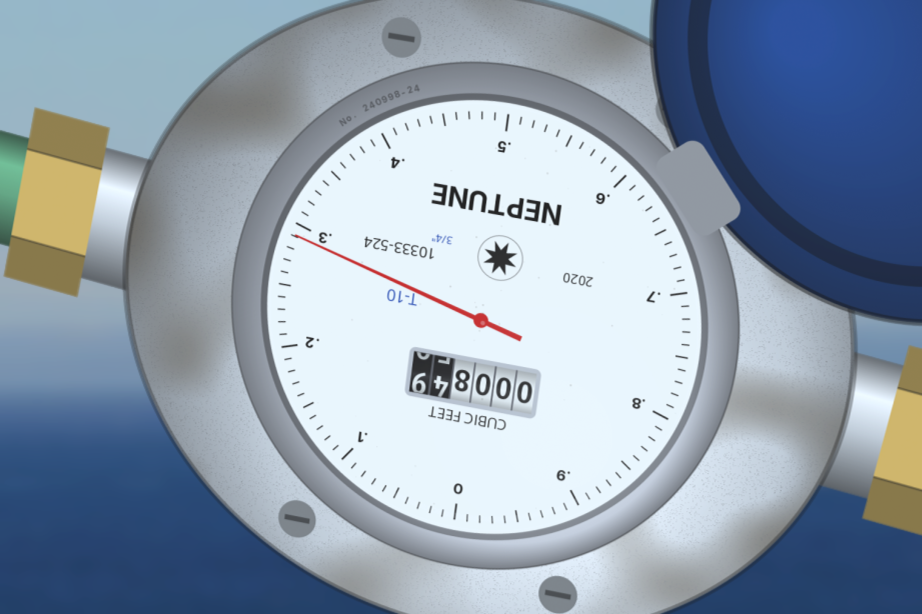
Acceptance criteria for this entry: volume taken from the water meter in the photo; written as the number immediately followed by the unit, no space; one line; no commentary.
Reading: 849.29ft³
